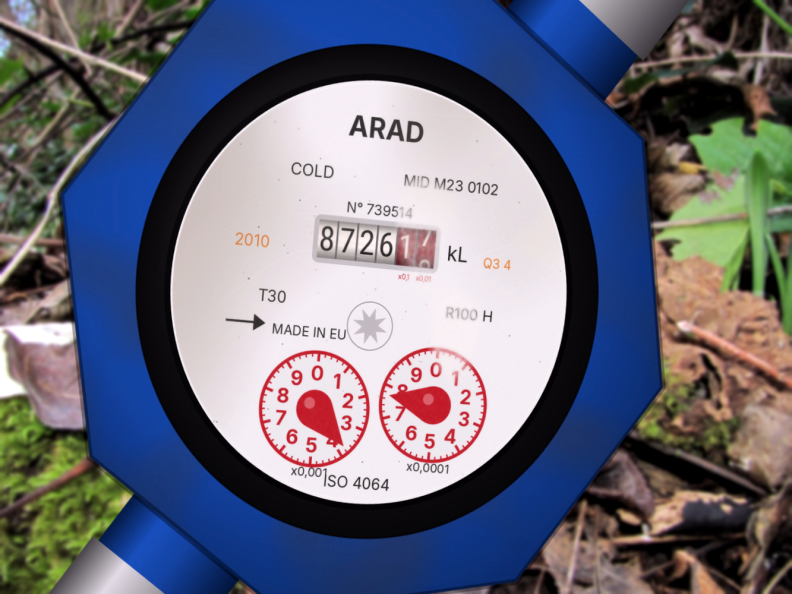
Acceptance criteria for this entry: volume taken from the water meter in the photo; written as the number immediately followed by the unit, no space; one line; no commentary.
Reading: 8726.1737kL
